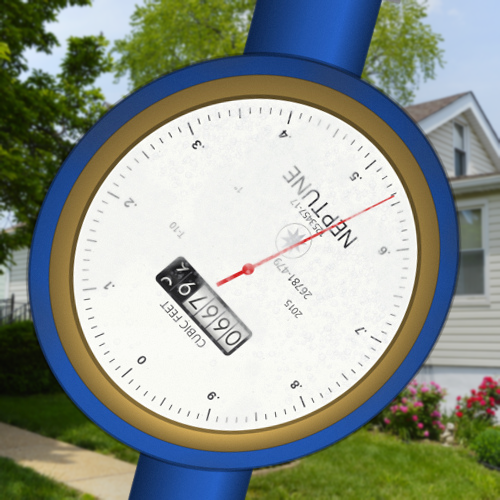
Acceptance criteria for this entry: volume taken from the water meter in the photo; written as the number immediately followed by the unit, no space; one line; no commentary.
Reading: 66795.54ft³
